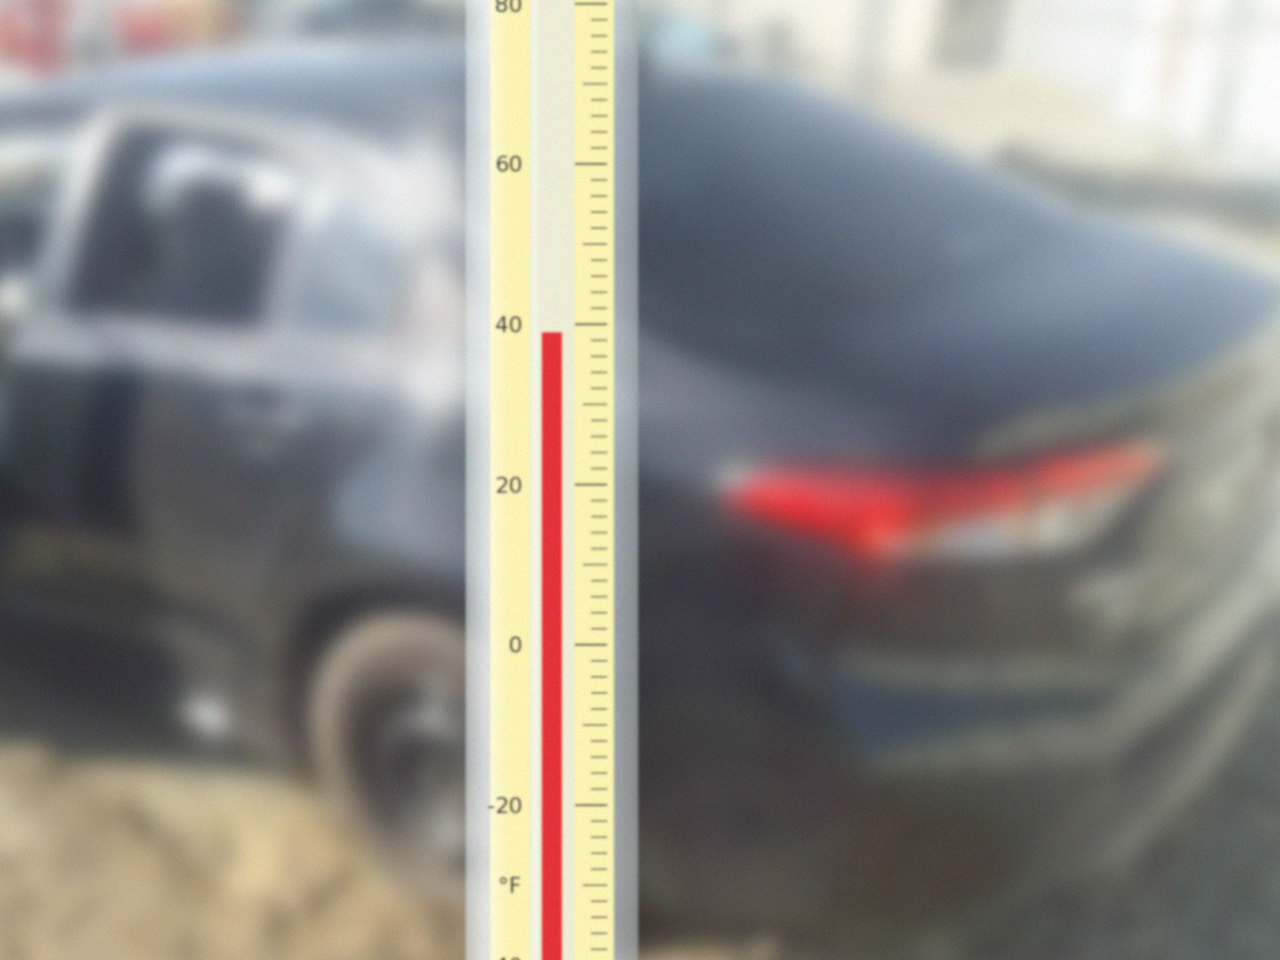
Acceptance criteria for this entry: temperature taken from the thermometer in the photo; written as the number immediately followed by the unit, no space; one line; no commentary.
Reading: 39°F
